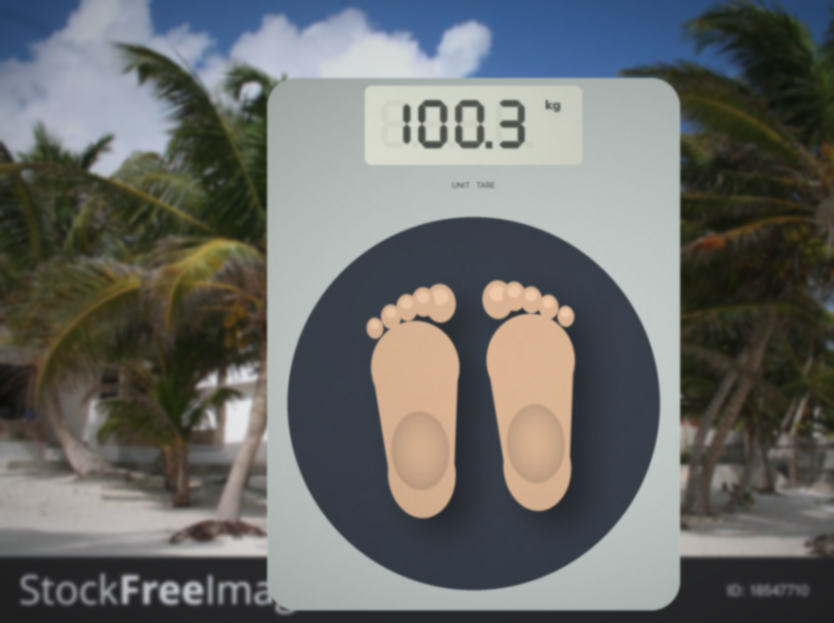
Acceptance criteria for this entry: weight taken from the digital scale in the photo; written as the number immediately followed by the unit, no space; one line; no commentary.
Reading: 100.3kg
